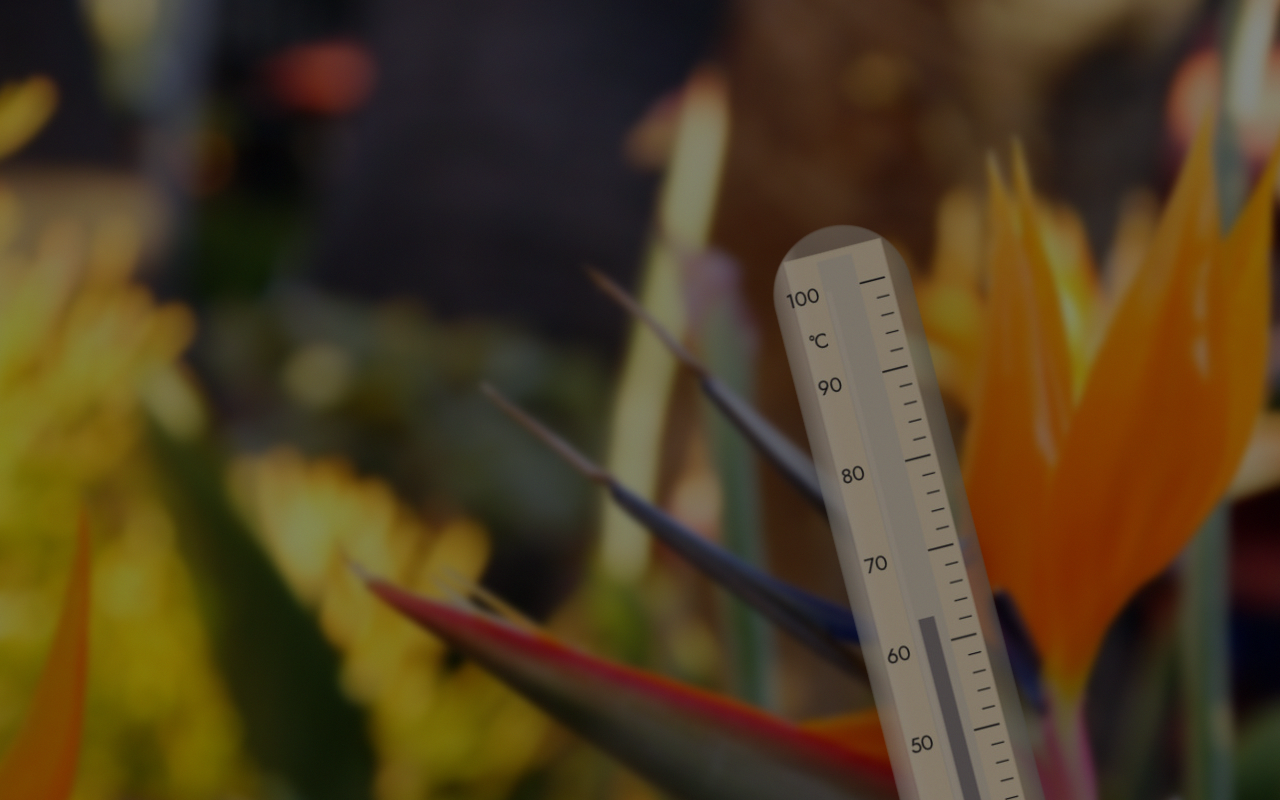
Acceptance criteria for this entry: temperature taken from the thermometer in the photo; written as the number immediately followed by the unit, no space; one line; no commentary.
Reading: 63°C
